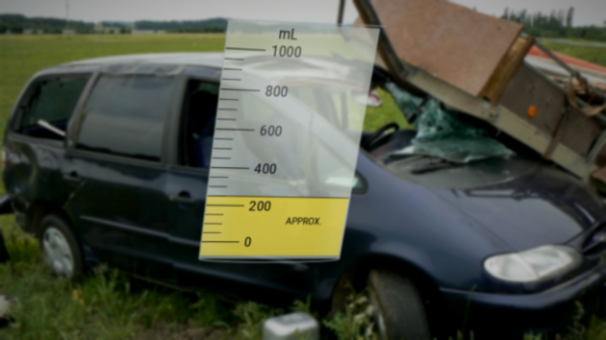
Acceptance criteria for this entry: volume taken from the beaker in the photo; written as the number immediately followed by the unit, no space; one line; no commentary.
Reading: 250mL
